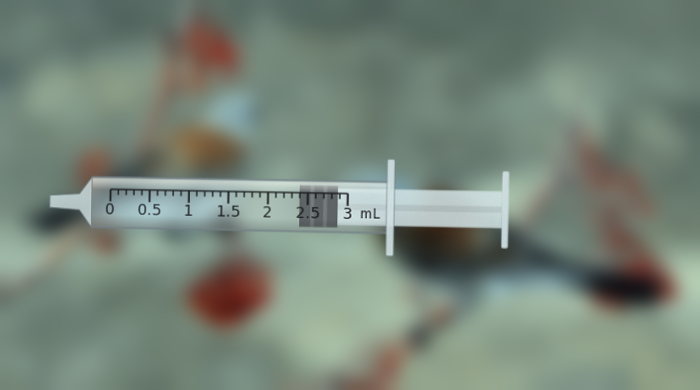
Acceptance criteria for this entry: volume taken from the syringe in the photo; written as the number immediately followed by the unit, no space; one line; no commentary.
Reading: 2.4mL
